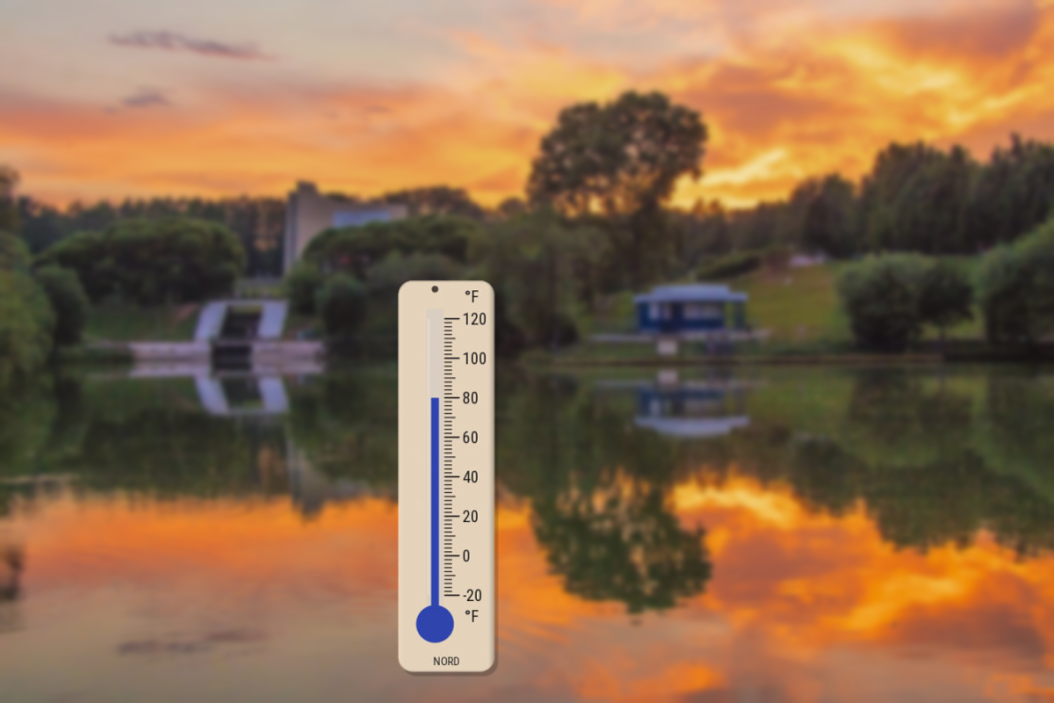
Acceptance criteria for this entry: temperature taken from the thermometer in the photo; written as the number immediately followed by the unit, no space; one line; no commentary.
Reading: 80°F
